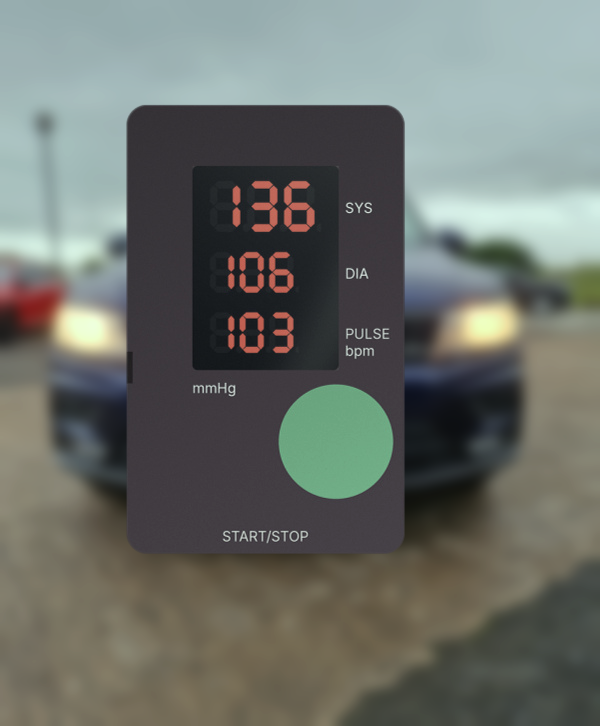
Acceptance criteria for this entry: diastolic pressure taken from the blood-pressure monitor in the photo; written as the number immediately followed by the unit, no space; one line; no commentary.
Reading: 106mmHg
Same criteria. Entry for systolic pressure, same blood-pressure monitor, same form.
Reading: 136mmHg
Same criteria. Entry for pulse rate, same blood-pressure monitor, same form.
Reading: 103bpm
